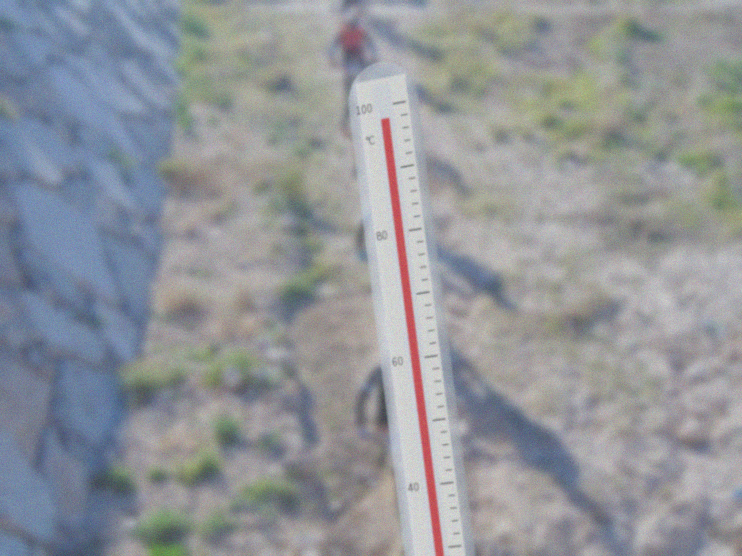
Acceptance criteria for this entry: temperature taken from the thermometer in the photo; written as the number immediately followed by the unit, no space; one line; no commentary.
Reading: 98°C
